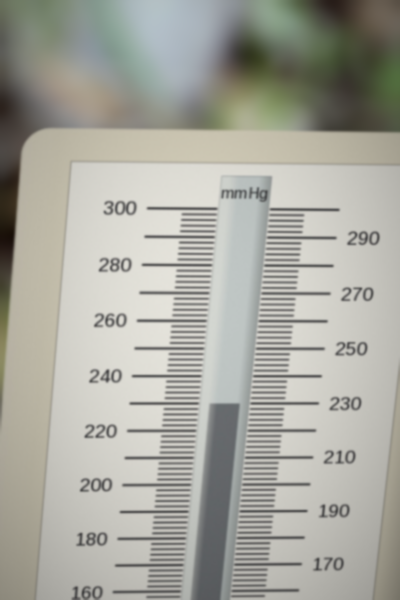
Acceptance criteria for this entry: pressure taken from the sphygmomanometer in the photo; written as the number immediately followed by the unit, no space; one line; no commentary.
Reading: 230mmHg
